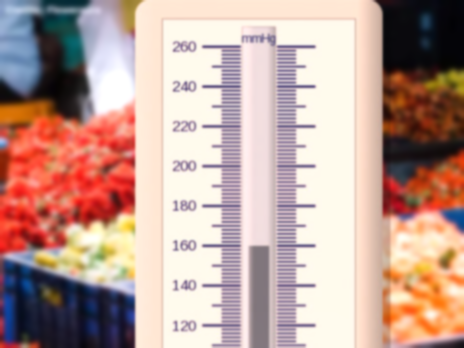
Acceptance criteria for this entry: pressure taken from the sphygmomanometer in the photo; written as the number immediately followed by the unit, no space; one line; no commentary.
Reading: 160mmHg
